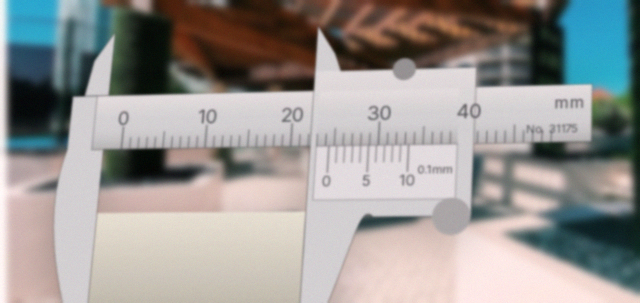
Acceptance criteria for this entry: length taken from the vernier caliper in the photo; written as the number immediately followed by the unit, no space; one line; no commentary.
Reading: 24.4mm
